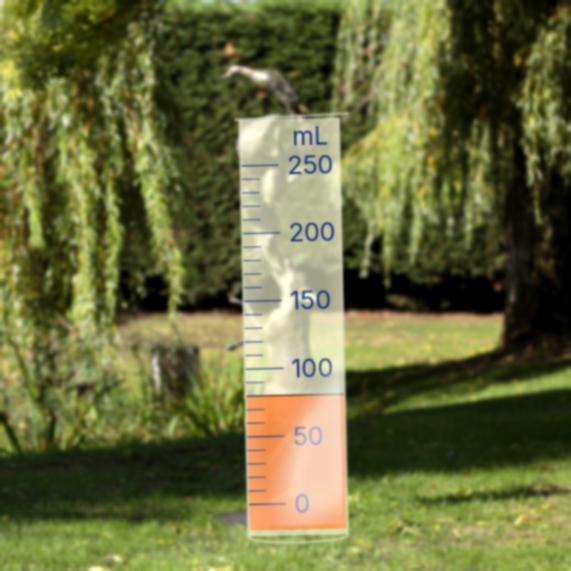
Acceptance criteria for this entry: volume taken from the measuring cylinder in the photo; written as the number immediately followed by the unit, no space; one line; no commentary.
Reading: 80mL
